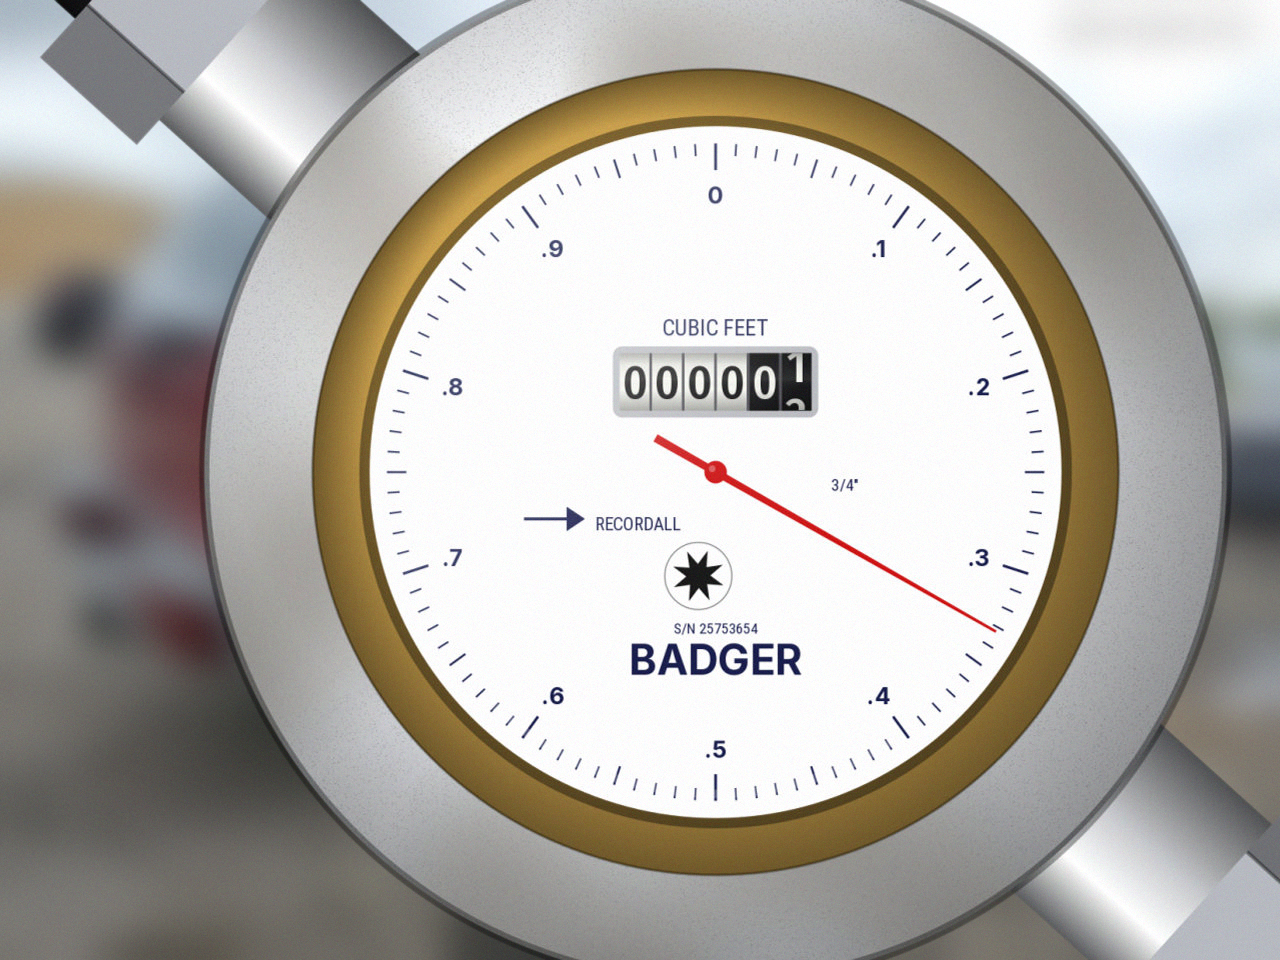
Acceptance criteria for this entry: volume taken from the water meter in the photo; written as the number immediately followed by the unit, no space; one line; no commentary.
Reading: 1.33ft³
